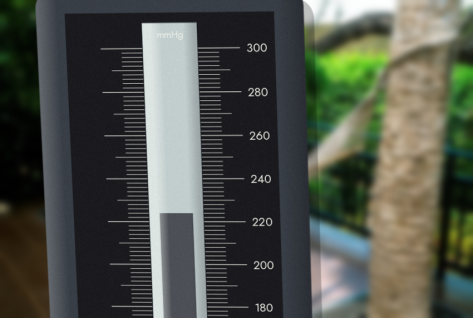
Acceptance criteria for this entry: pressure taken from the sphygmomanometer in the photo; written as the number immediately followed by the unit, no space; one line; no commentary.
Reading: 224mmHg
